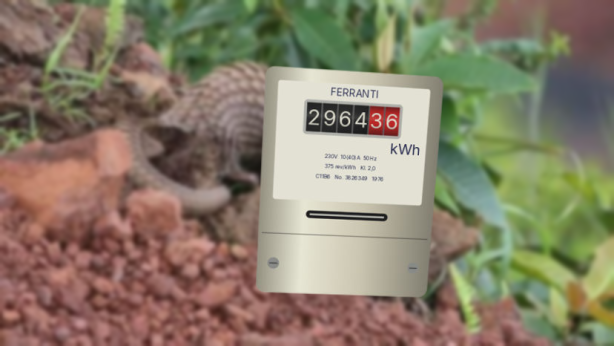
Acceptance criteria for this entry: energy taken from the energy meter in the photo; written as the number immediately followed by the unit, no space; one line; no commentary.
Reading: 2964.36kWh
